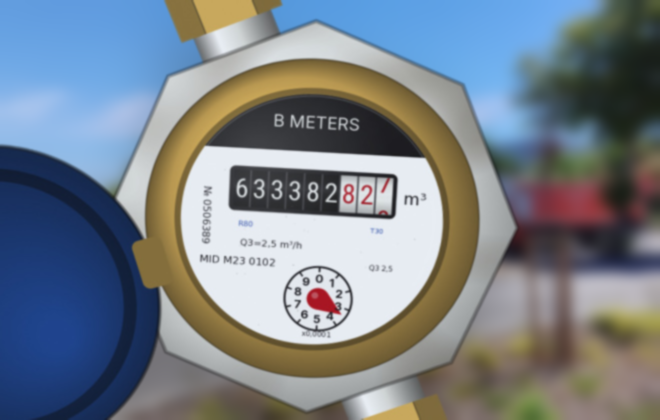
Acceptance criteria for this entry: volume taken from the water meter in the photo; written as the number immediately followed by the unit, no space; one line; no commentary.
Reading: 633382.8273m³
